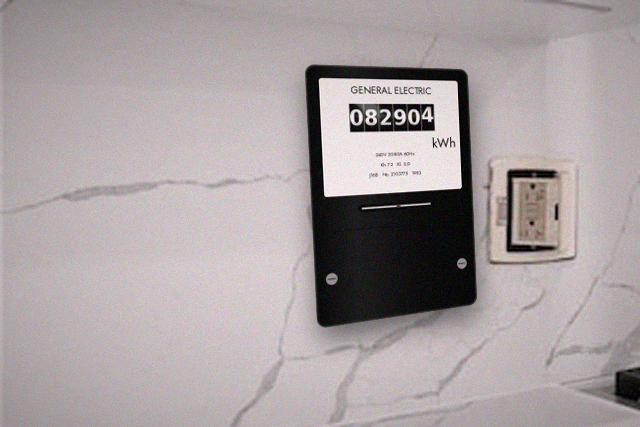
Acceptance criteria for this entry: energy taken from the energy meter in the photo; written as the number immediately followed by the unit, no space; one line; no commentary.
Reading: 82904kWh
